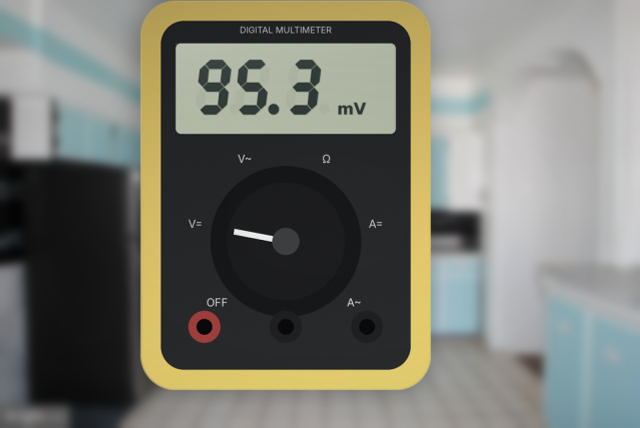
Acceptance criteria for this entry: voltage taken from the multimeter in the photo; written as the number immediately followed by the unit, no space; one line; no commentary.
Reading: 95.3mV
